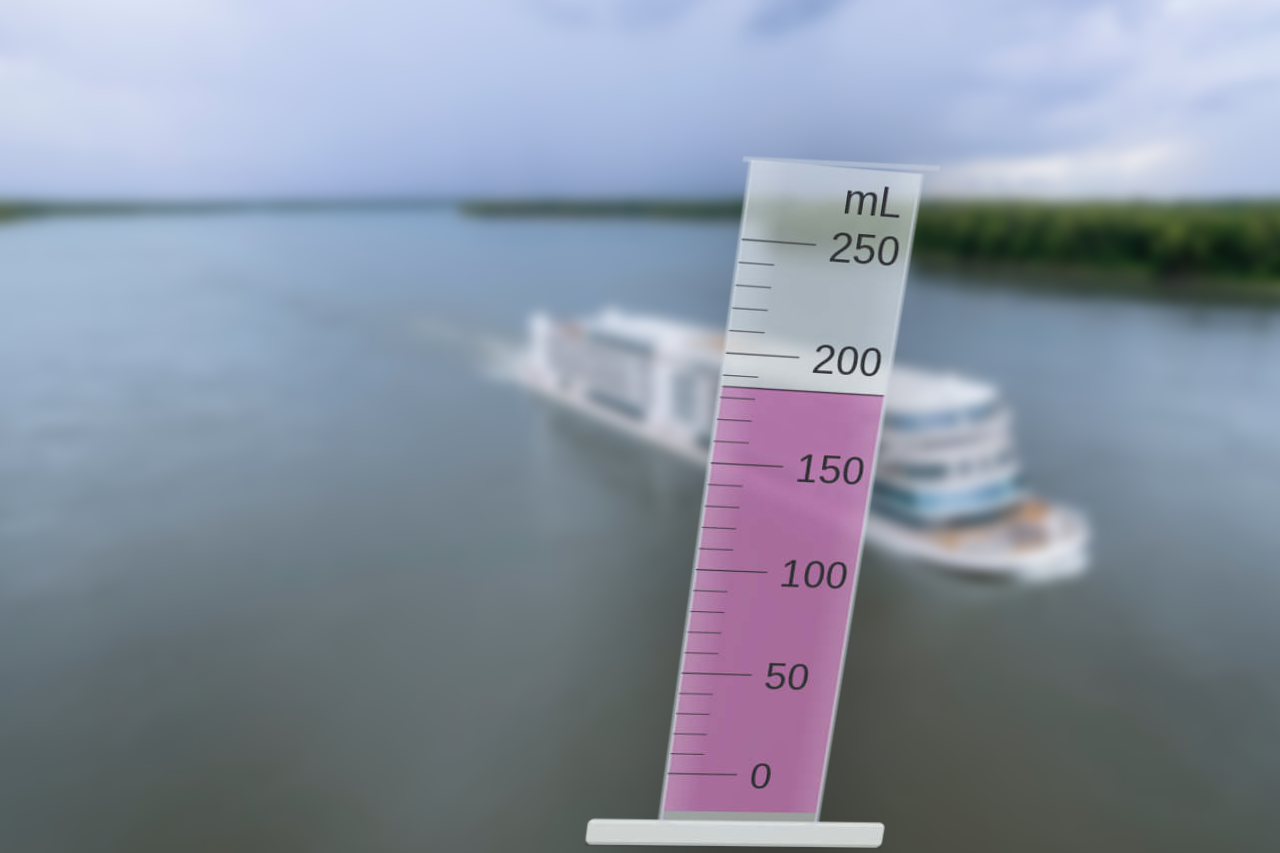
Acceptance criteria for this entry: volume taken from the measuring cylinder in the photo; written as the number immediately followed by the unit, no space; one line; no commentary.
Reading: 185mL
